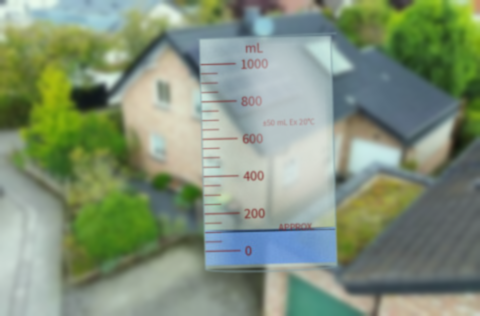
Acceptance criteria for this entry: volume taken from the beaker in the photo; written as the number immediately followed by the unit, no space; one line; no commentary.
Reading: 100mL
